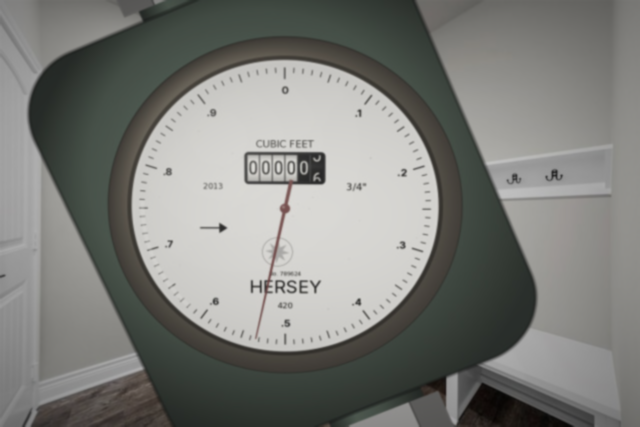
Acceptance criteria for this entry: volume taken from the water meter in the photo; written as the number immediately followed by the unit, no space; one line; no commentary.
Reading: 5.53ft³
